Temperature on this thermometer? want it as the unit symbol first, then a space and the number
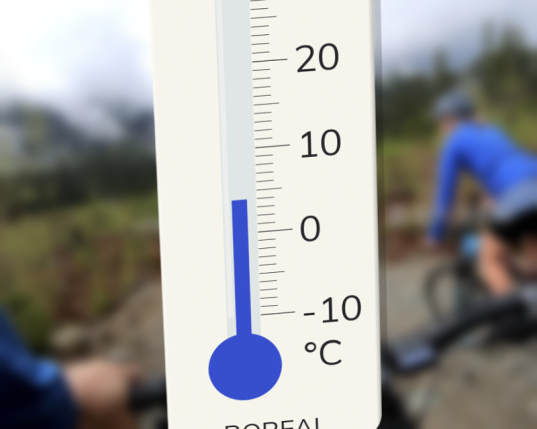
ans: °C 4
